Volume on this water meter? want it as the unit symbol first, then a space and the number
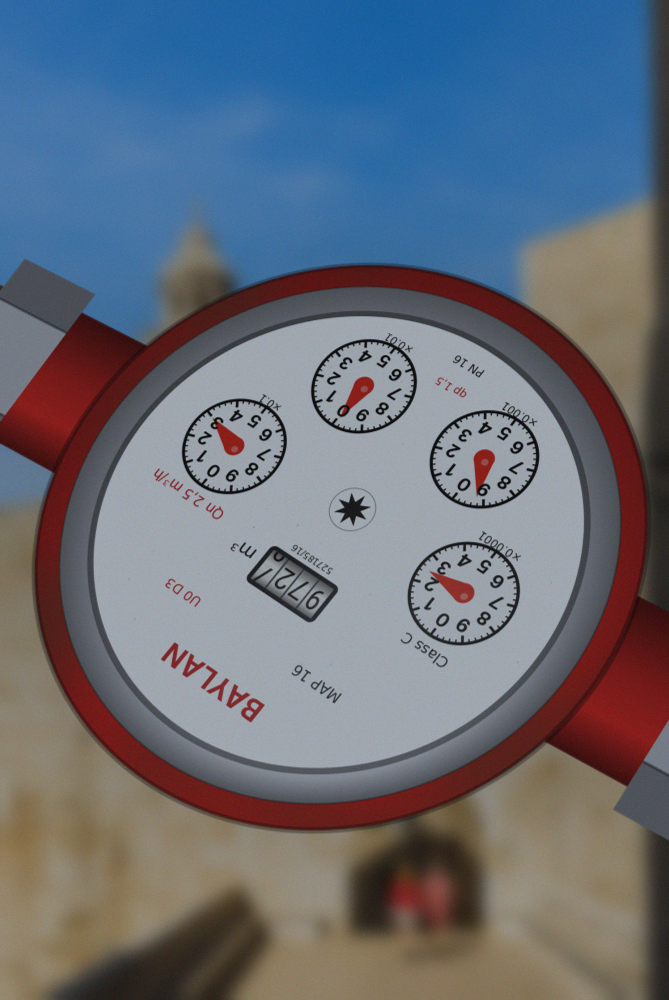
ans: m³ 9727.2992
